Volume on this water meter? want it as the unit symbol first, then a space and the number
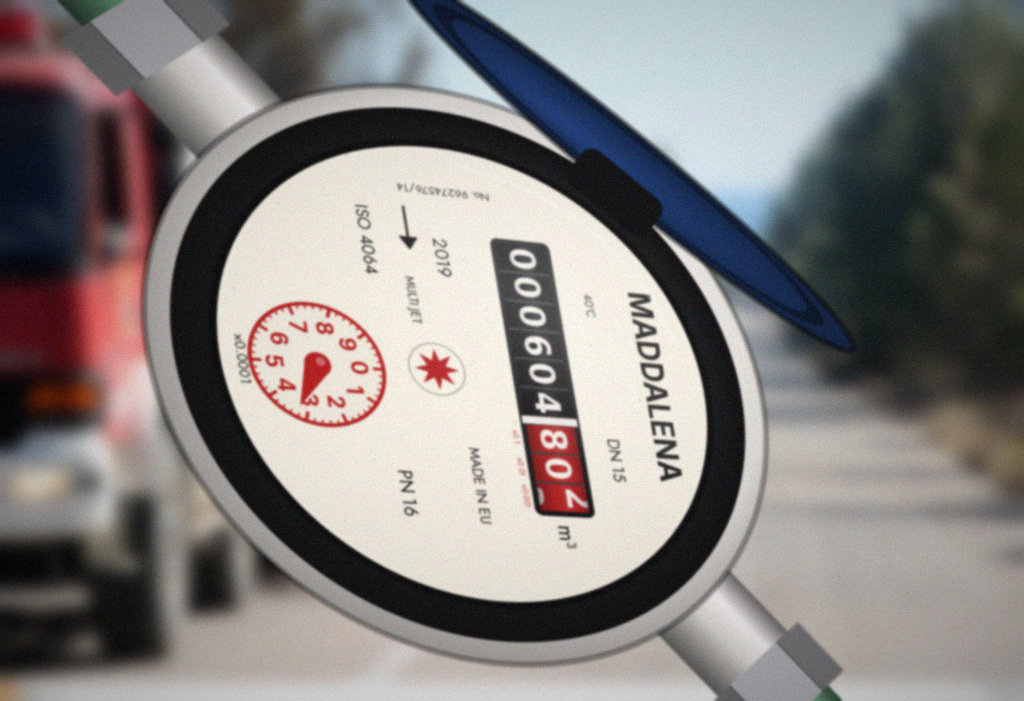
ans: m³ 604.8023
